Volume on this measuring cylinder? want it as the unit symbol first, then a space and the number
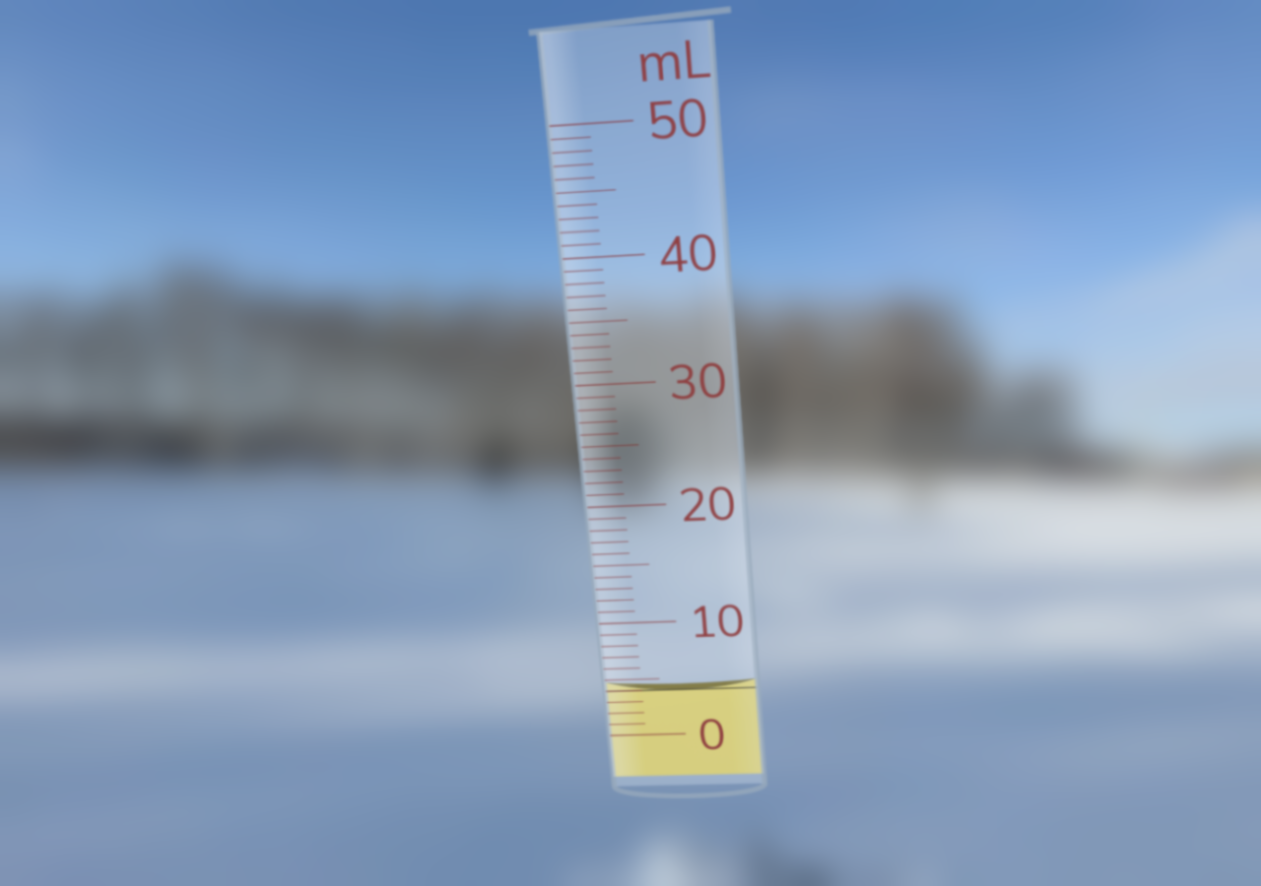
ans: mL 4
